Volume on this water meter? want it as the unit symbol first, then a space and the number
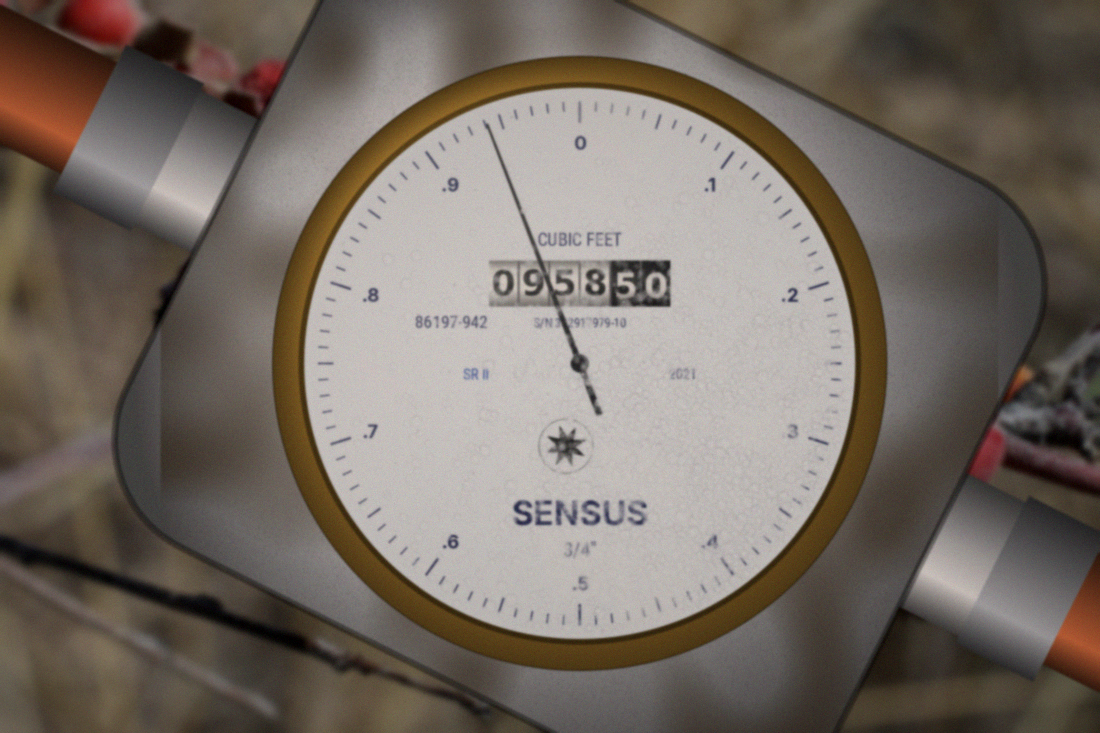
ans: ft³ 95849.94
